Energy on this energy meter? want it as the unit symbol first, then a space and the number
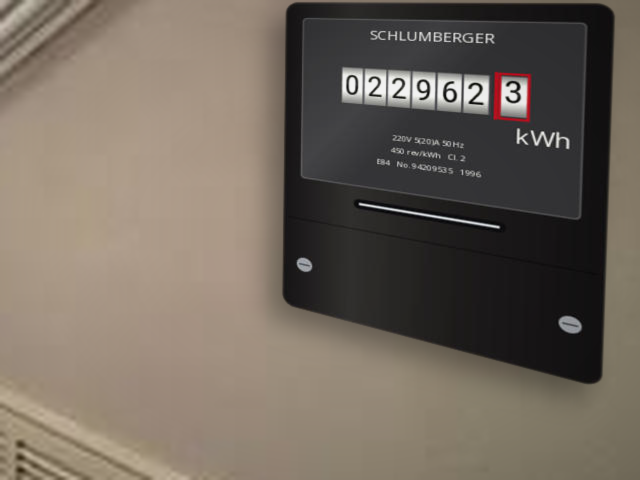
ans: kWh 22962.3
